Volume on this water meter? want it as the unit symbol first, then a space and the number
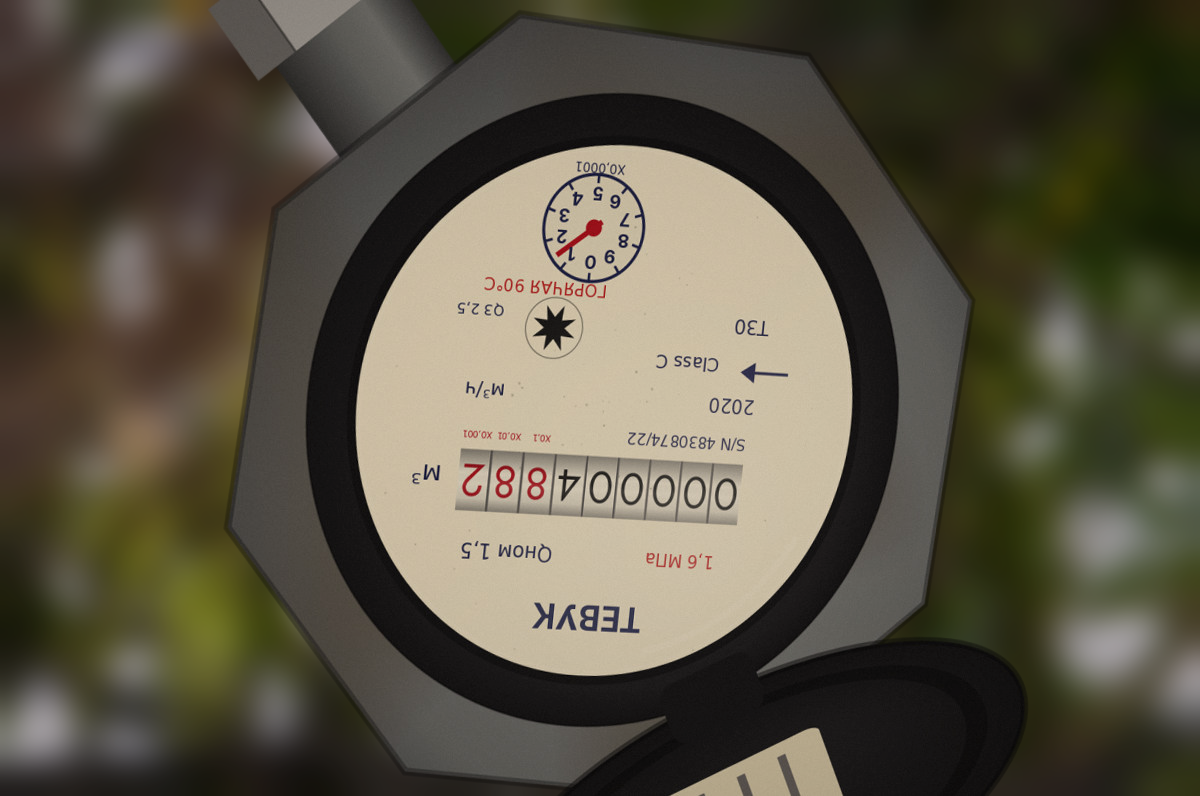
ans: m³ 4.8821
